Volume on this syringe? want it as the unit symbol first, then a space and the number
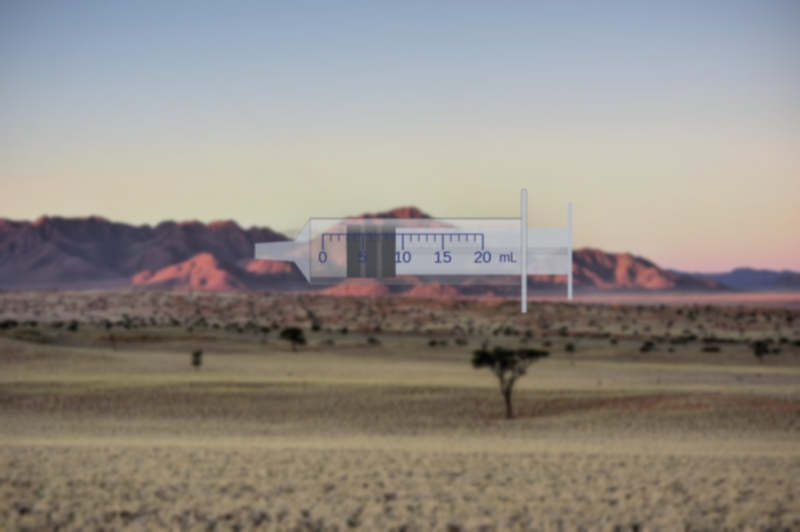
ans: mL 3
